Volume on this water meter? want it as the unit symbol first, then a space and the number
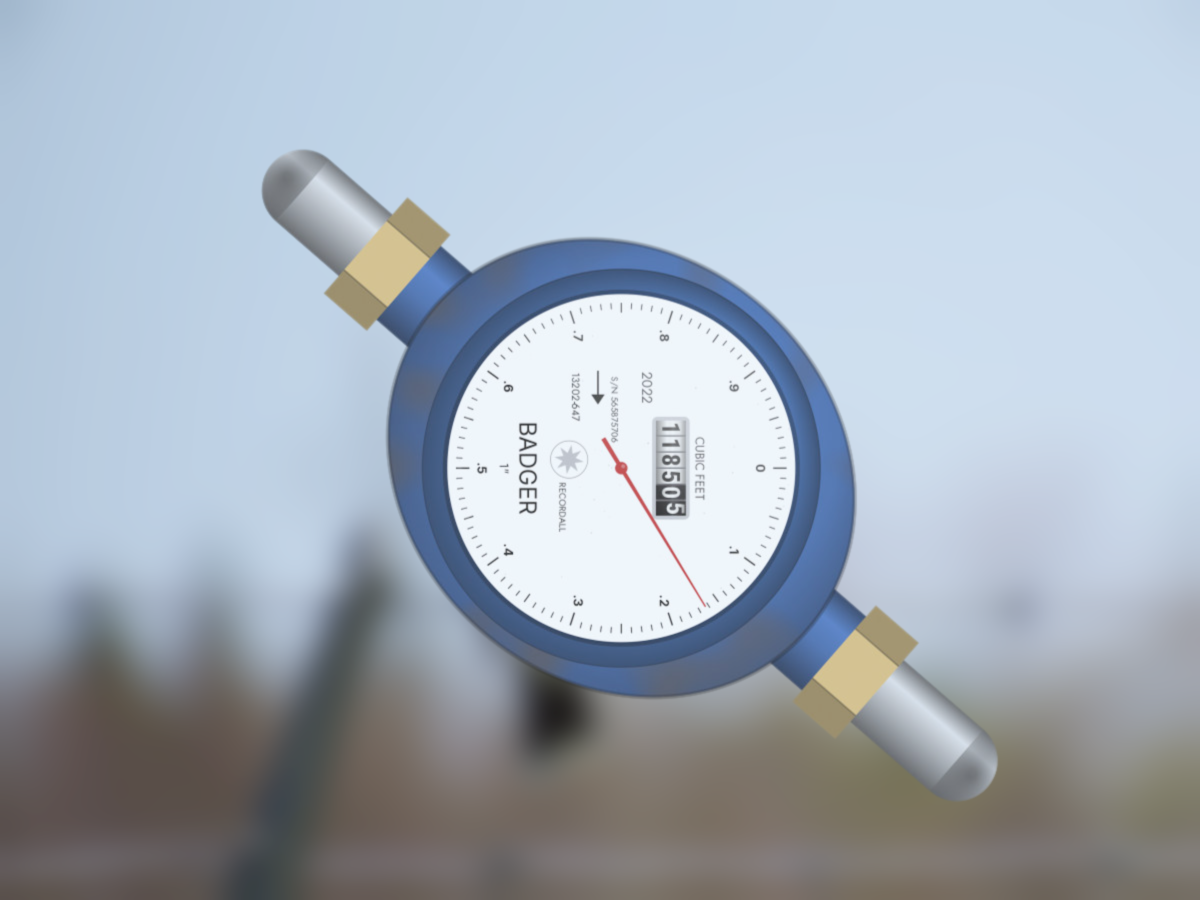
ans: ft³ 118505.16
